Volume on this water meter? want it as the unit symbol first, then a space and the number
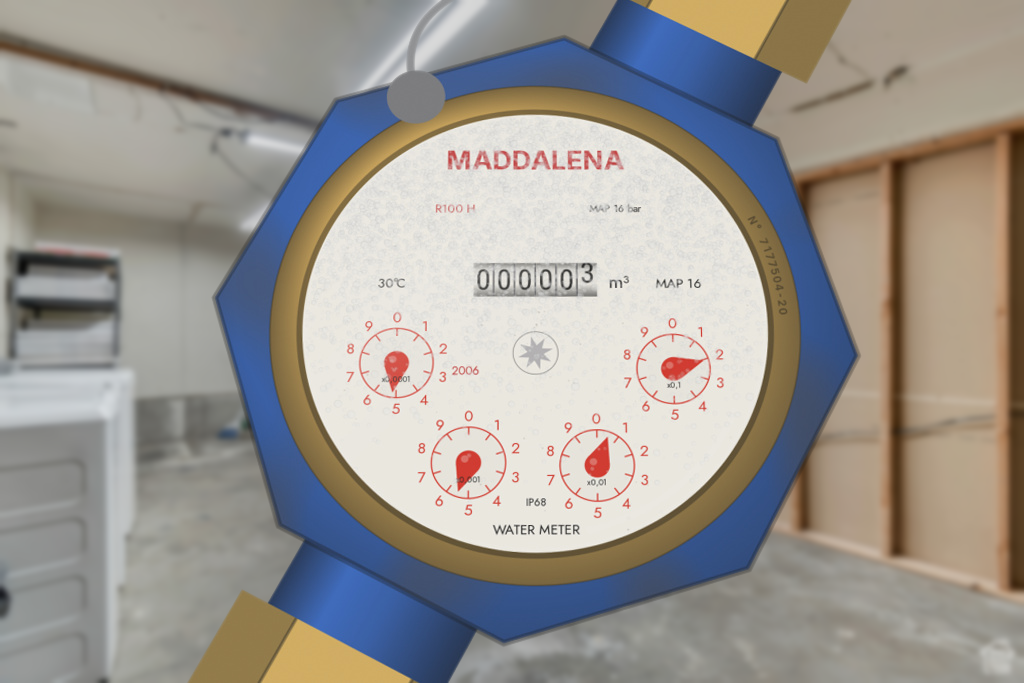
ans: m³ 3.2055
